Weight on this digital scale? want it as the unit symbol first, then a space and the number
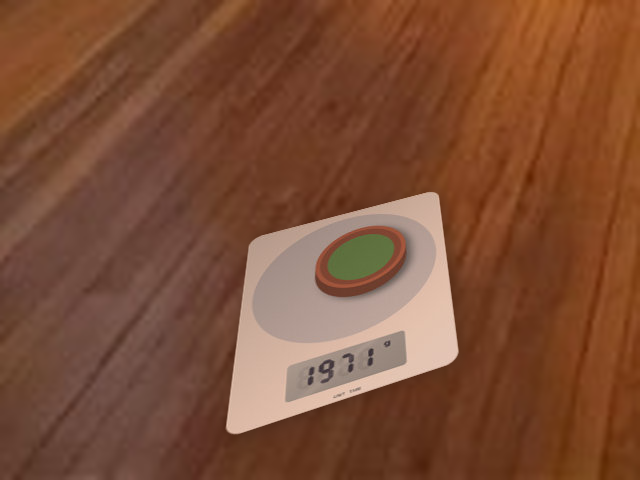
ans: g 1971
